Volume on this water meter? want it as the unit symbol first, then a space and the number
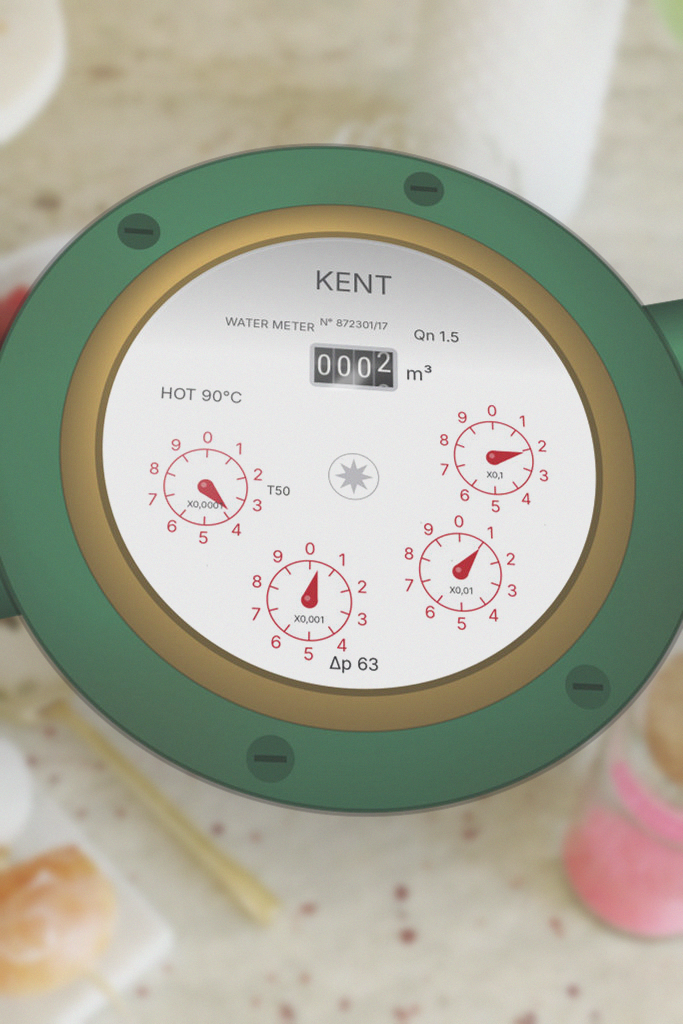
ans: m³ 2.2103
